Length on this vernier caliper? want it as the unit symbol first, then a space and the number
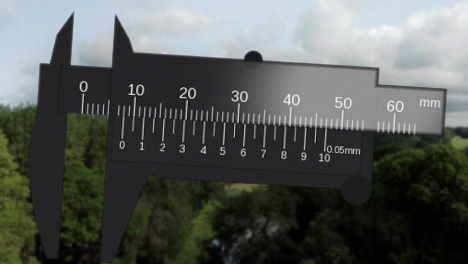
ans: mm 8.0
